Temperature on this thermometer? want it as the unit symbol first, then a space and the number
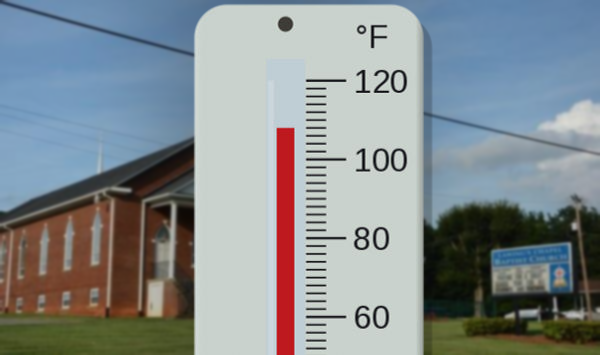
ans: °F 108
